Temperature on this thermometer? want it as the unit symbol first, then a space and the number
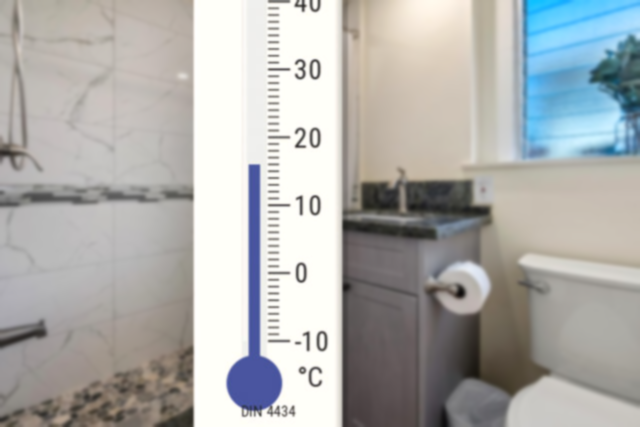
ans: °C 16
